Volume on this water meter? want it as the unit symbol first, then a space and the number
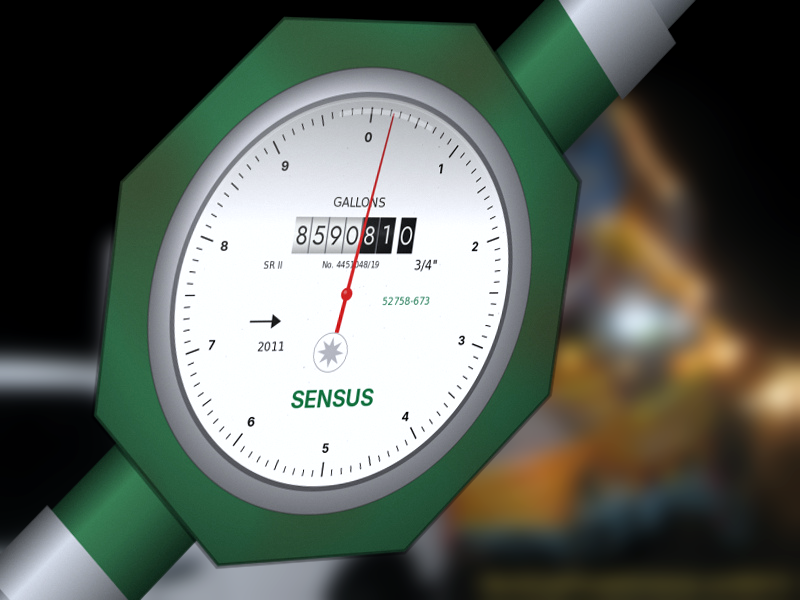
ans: gal 8590810.2
